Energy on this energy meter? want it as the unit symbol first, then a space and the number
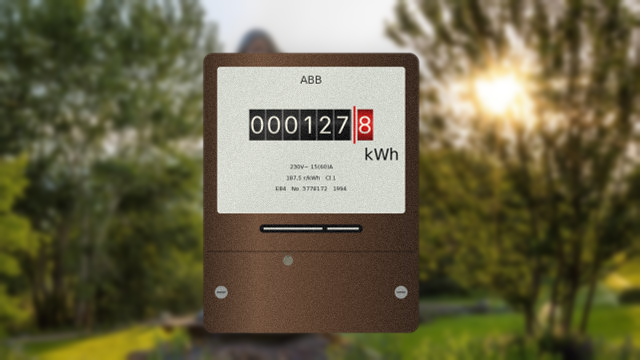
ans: kWh 127.8
